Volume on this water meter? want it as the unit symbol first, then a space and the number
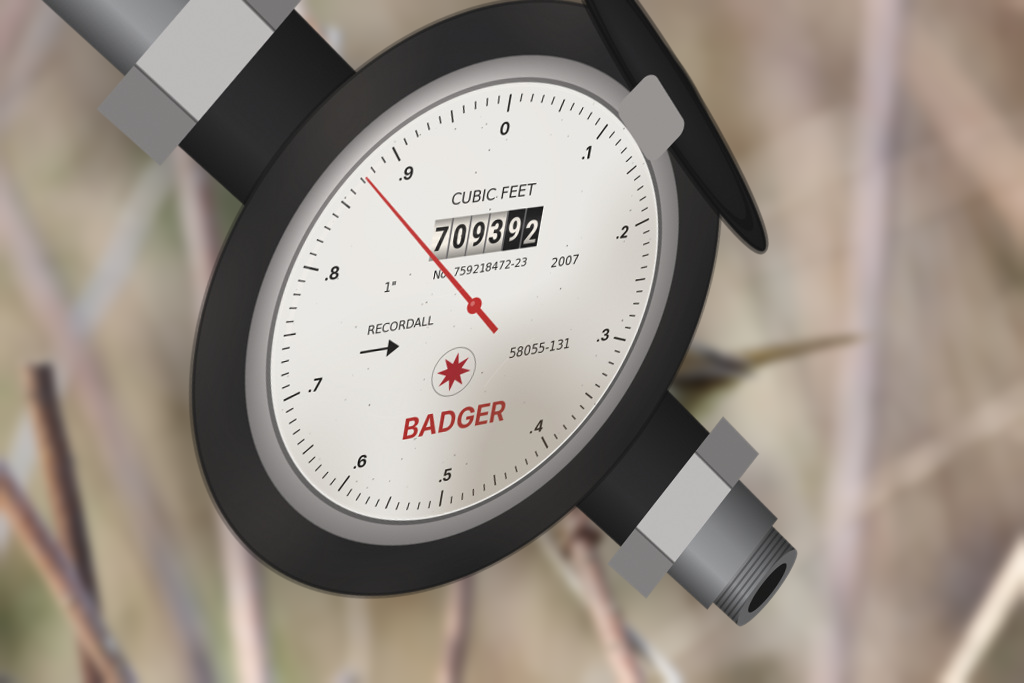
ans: ft³ 709391.87
